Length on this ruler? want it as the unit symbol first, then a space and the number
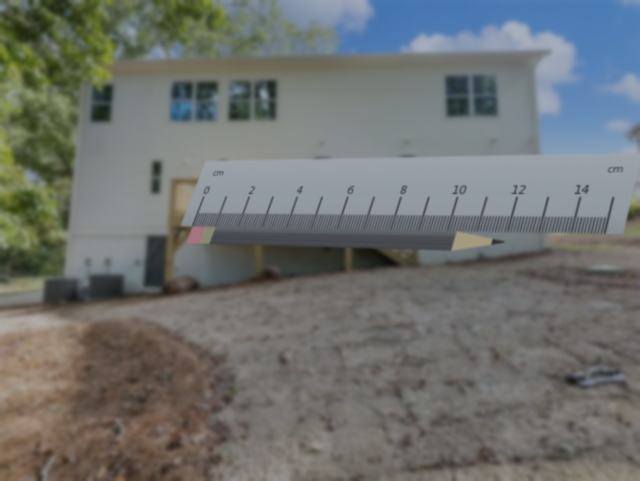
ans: cm 12
